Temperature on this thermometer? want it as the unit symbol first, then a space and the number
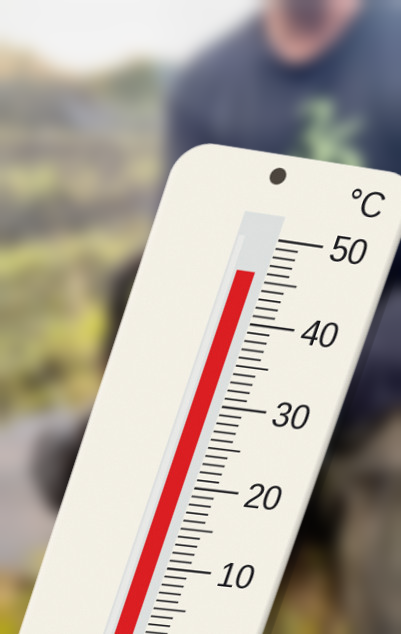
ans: °C 46
